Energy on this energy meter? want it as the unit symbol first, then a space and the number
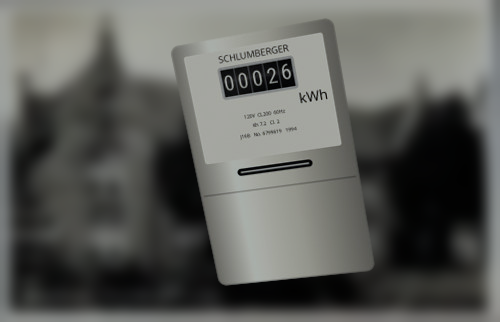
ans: kWh 26
